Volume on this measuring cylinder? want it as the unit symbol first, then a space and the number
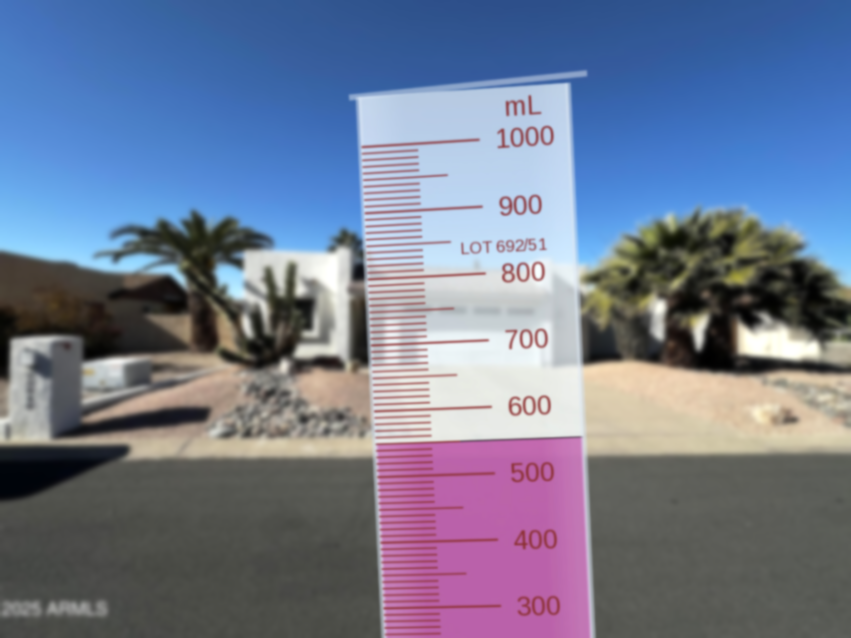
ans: mL 550
